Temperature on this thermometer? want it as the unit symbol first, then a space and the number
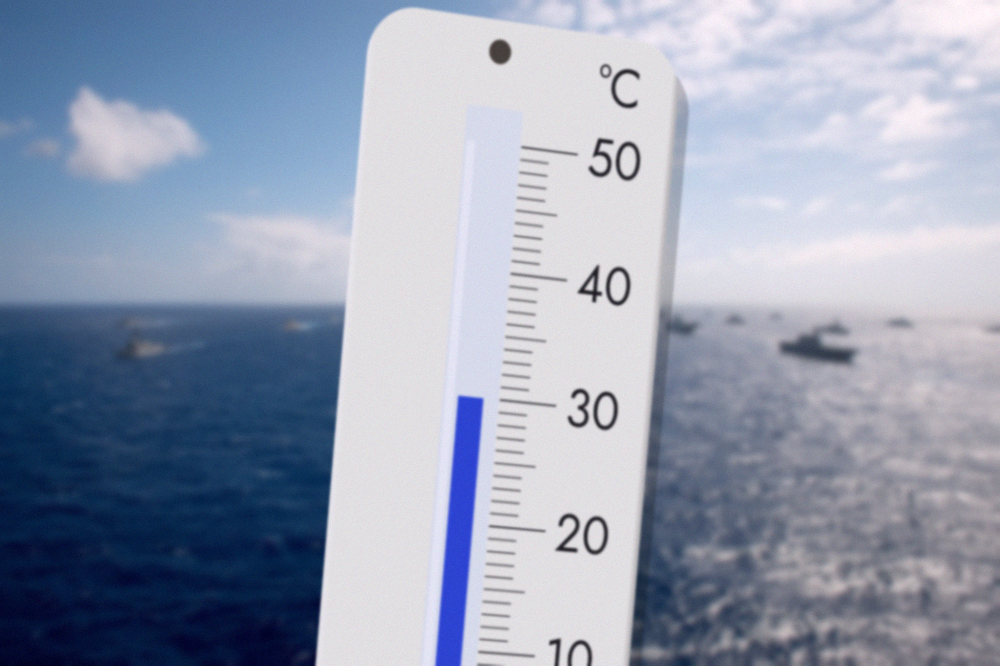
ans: °C 30
